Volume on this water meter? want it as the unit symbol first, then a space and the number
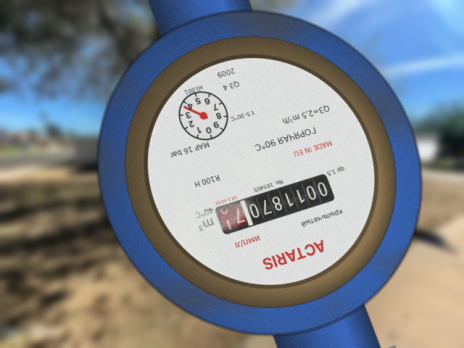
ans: m³ 11870.713
